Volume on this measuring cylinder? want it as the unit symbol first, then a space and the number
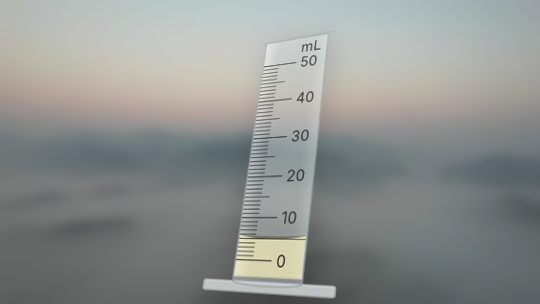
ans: mL 5
